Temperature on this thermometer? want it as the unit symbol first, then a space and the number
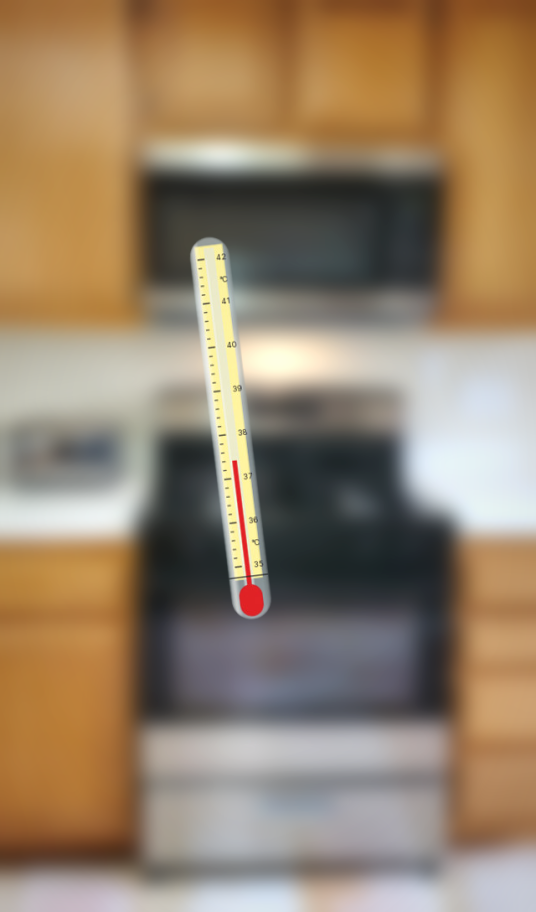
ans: °C 37.4
